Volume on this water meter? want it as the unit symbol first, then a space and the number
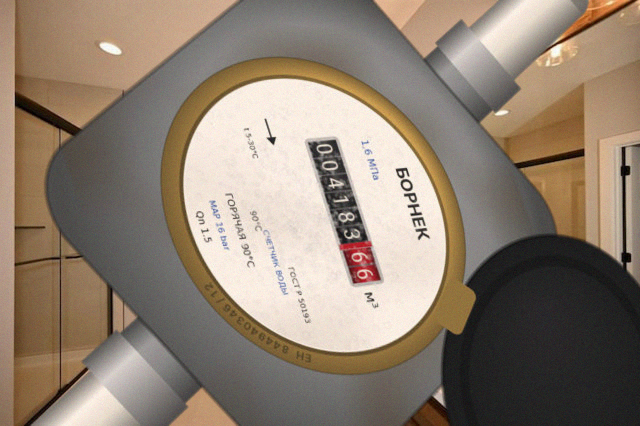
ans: m³ 4183.66
